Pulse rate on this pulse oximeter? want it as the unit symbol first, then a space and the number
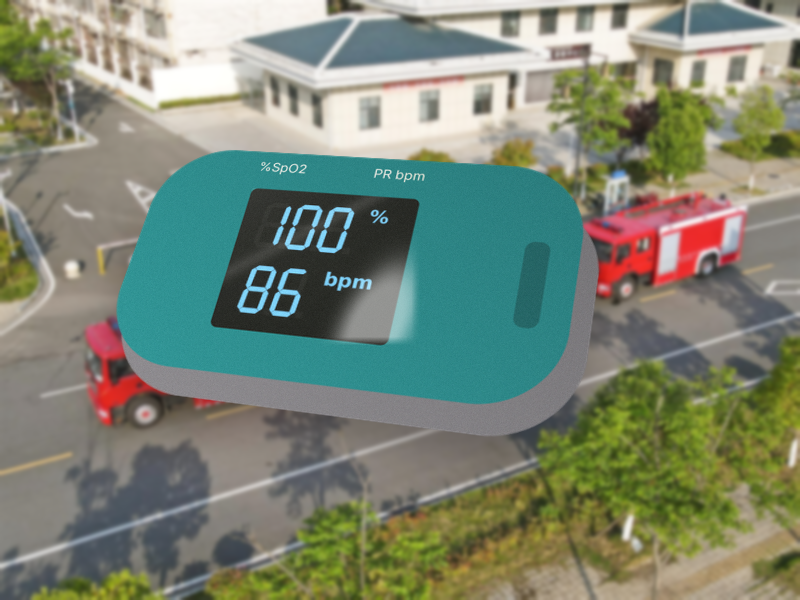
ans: bpm 86
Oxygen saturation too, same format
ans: % 100
